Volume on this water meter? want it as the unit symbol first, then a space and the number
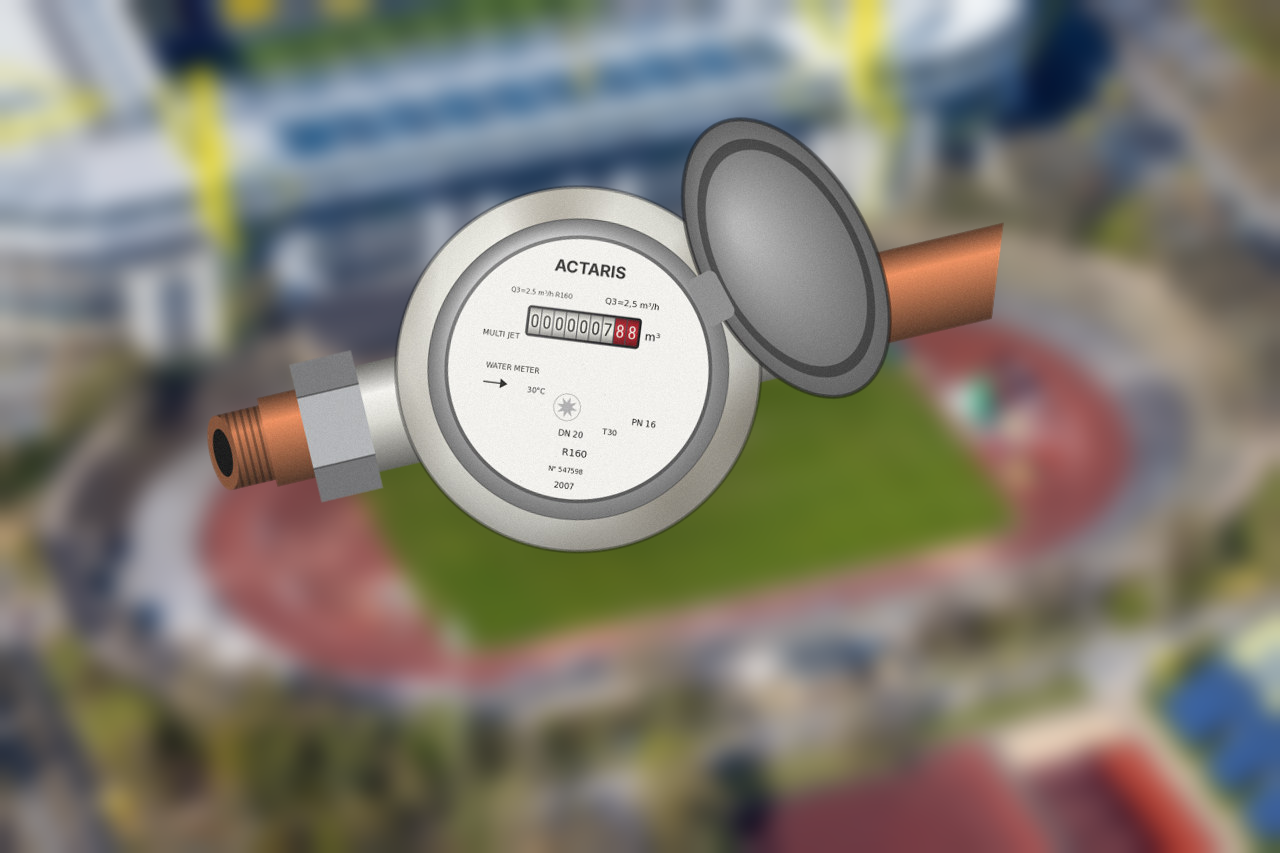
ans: m³ 7.88
